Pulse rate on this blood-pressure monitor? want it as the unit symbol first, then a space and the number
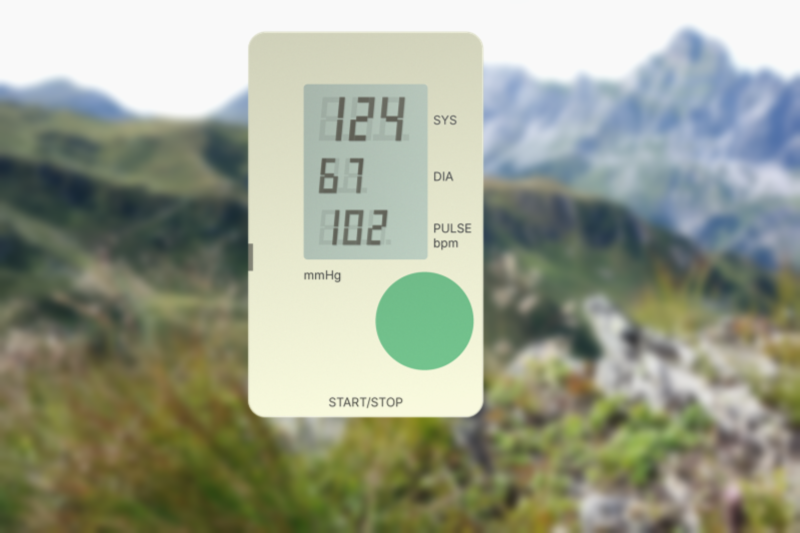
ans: bpm 102
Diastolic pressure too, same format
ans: mmHg 67
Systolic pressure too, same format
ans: mmHg 124
